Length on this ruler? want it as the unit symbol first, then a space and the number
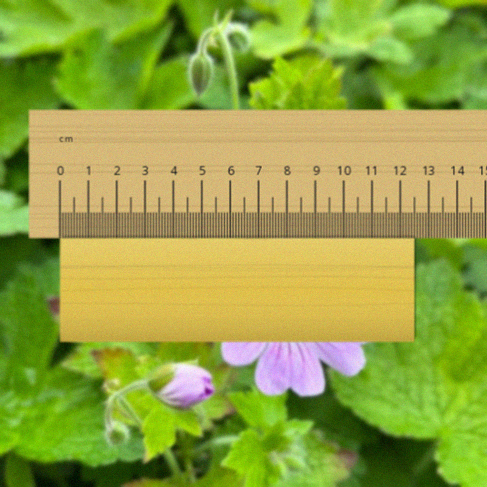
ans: cm 12.5
